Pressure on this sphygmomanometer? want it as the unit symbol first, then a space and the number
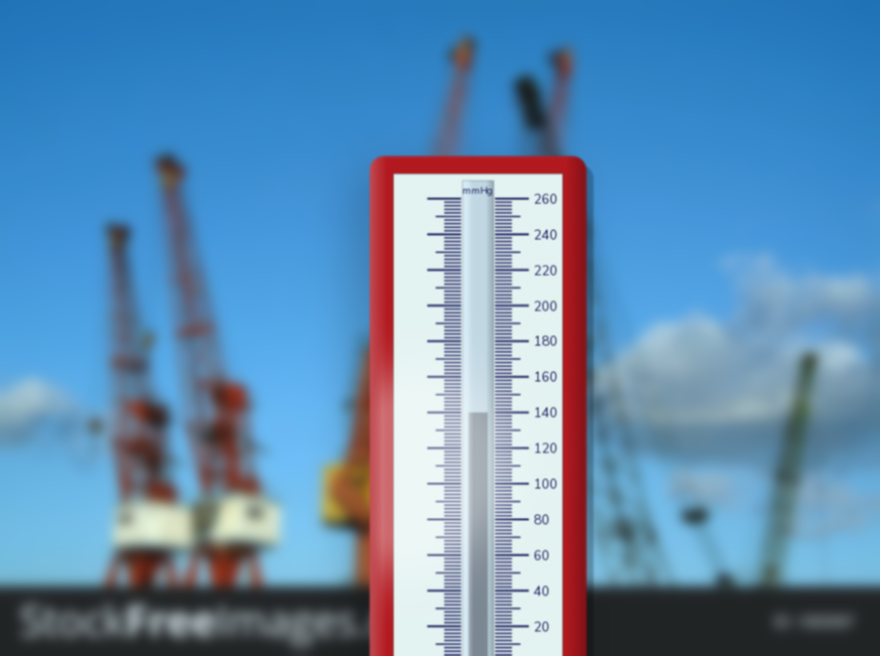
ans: mmHg 140
